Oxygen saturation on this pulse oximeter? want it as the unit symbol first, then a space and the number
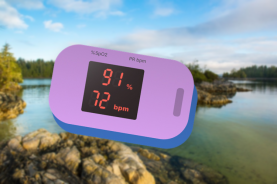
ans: % 91
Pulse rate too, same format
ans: bpm 72
